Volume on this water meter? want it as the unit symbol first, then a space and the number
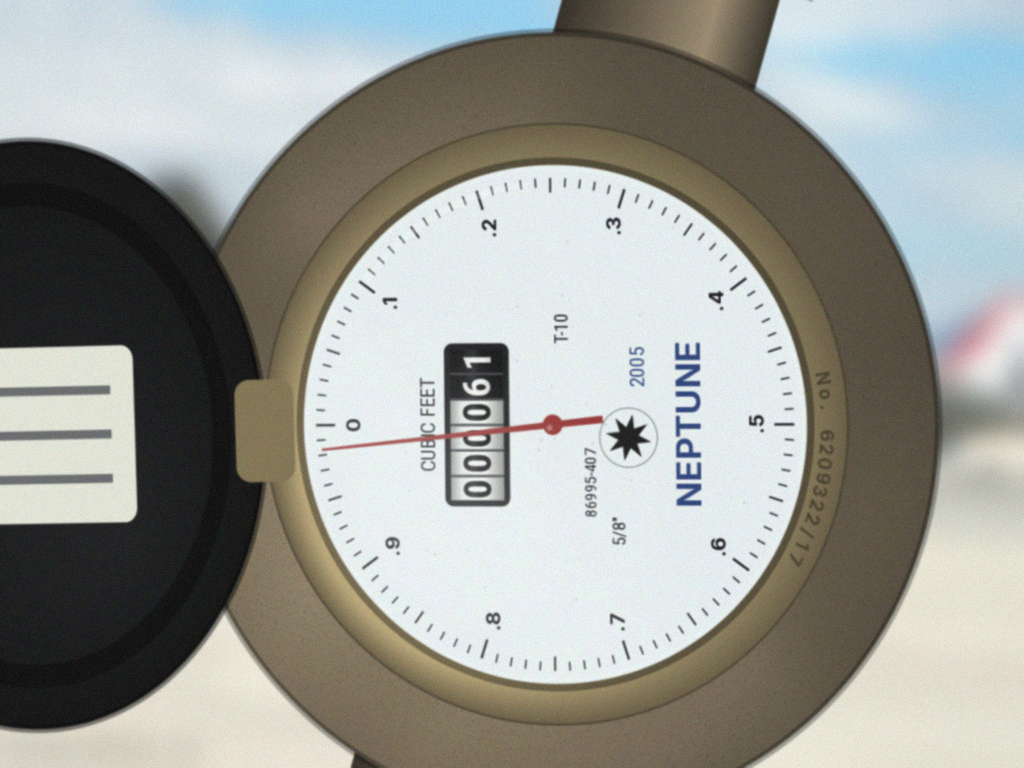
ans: ft³ 60.98
